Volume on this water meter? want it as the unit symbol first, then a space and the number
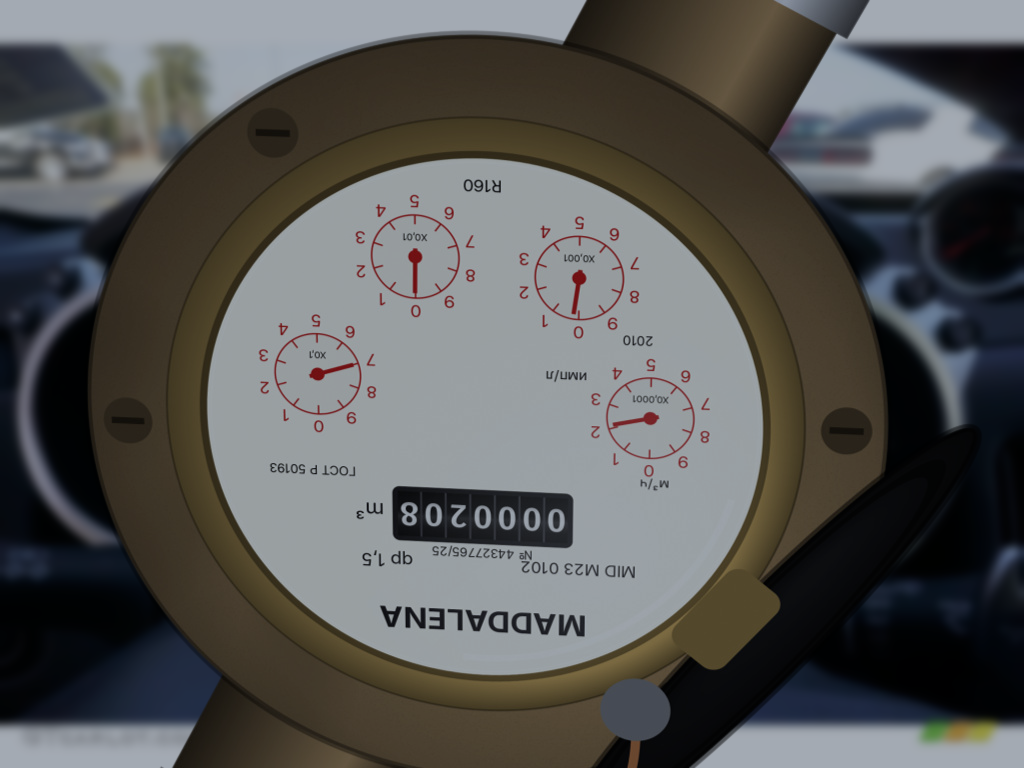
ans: m³ 208.7002
